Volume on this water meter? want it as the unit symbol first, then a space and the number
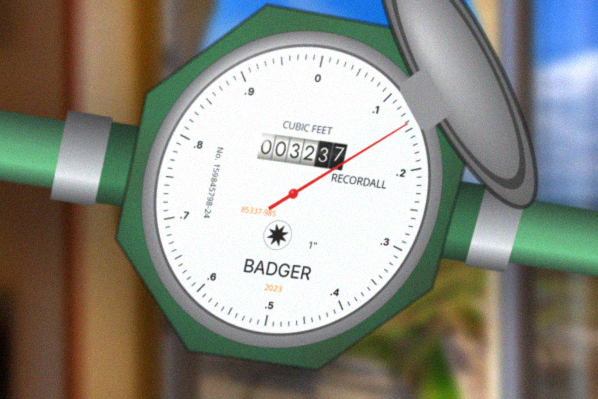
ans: ft³ 3237.14
